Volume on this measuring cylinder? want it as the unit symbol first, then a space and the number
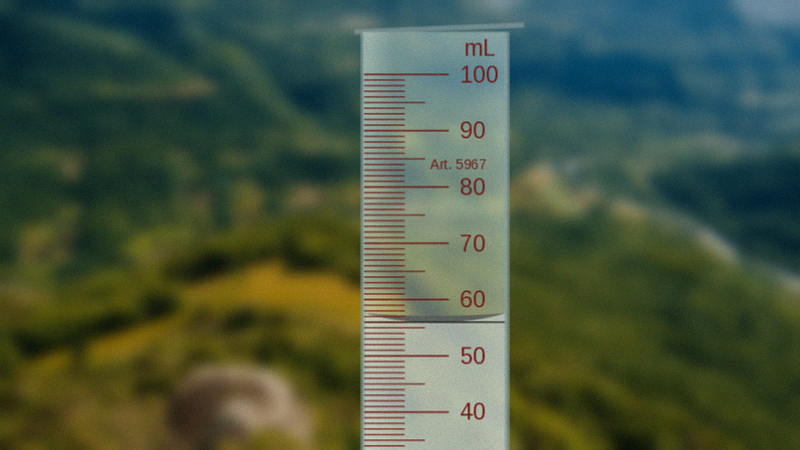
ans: mL 56
